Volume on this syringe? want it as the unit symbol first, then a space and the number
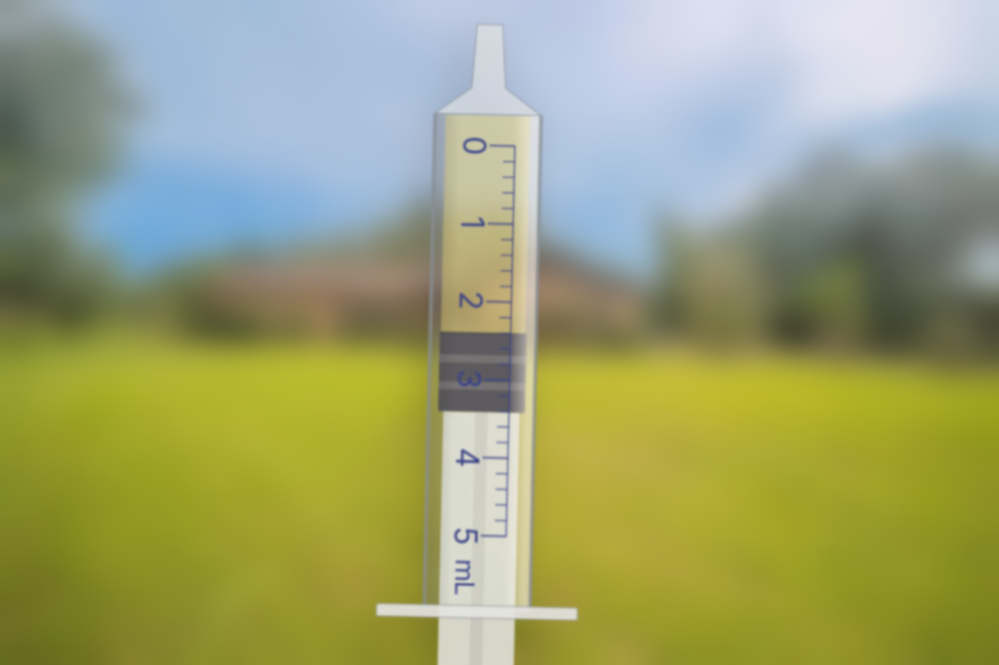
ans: mL 2.4
